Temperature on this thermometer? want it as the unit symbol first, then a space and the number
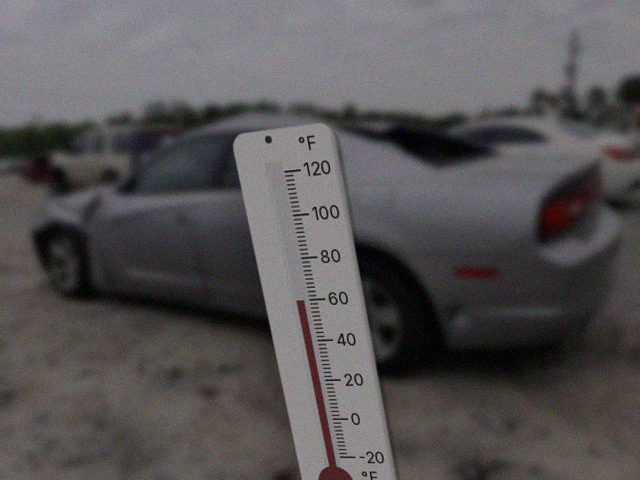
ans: °F 60
